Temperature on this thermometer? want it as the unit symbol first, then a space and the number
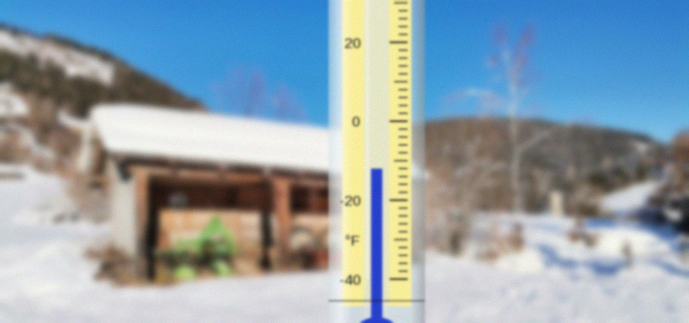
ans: °F -12
